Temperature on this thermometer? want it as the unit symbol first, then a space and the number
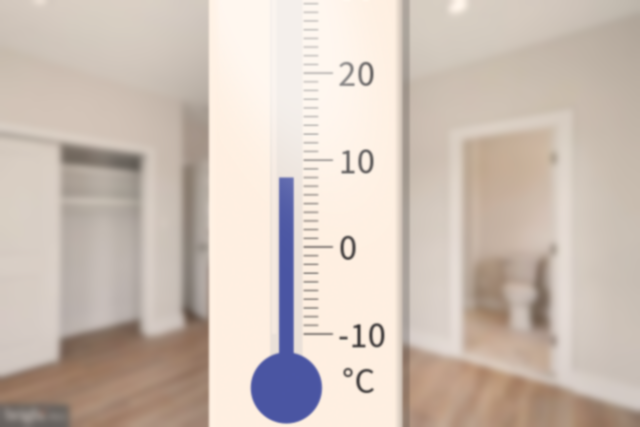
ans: °C 8
